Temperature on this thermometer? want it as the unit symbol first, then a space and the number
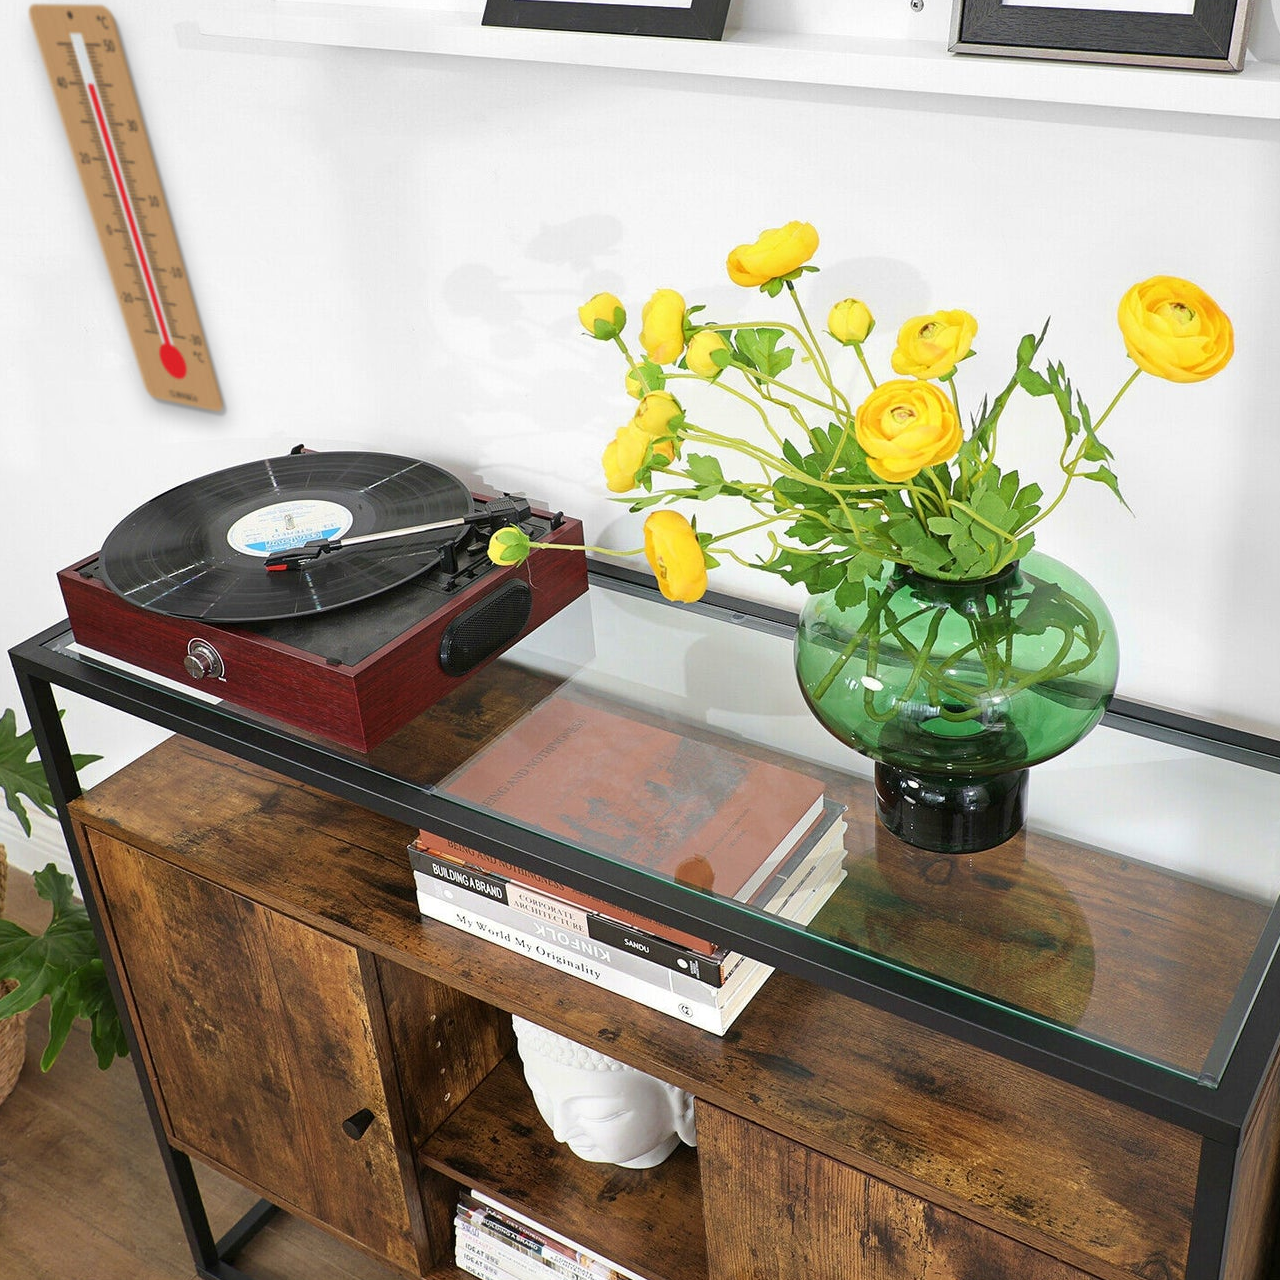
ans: °C 40
